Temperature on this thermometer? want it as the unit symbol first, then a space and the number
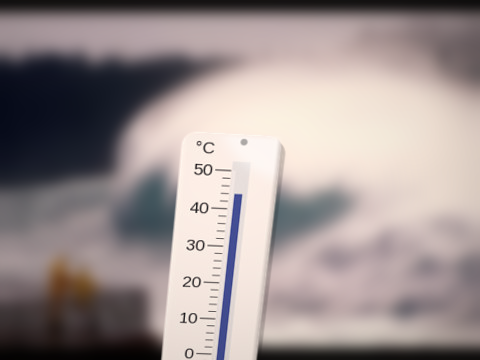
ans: °C 44
